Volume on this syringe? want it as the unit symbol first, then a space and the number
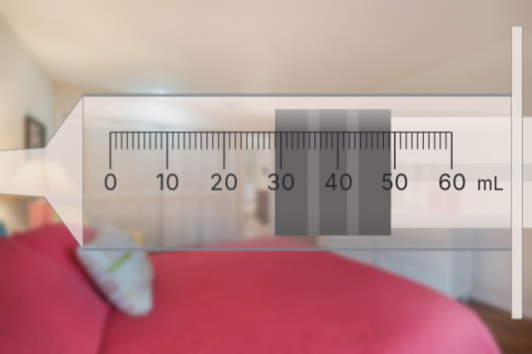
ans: mL 29
